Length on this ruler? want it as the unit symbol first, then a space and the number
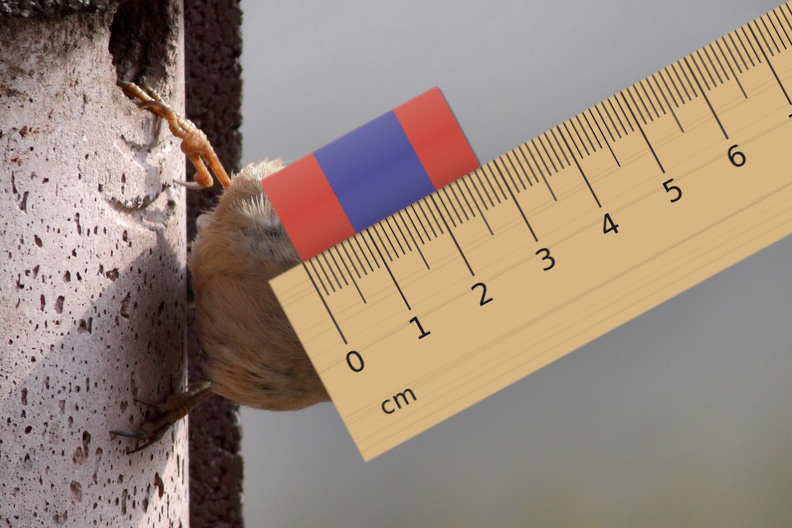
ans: cm 2.8
